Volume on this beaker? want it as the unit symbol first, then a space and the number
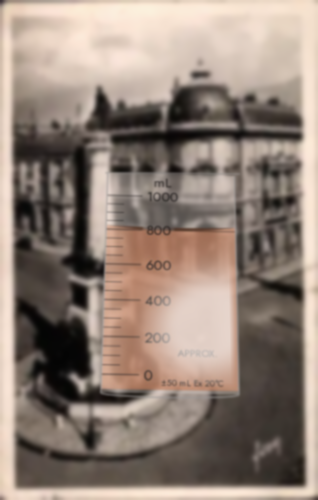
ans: mL 800
